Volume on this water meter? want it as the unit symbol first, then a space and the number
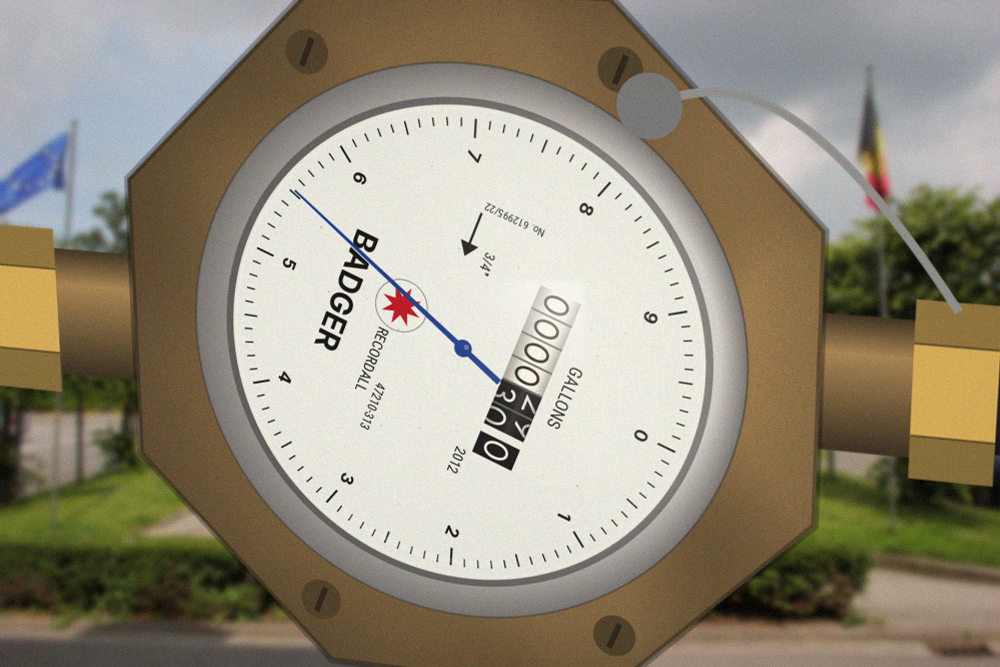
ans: gal 295.5
